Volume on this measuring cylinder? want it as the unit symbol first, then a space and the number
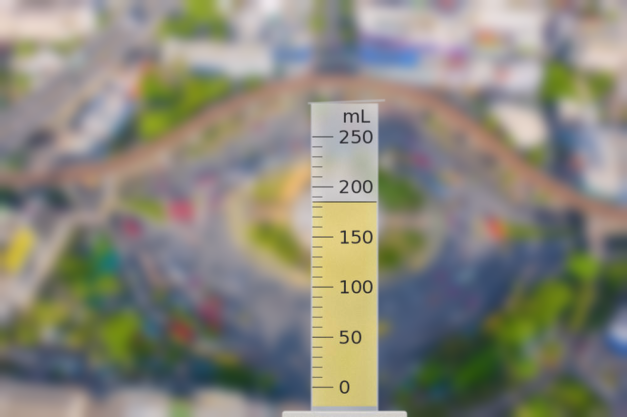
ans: mL 185
